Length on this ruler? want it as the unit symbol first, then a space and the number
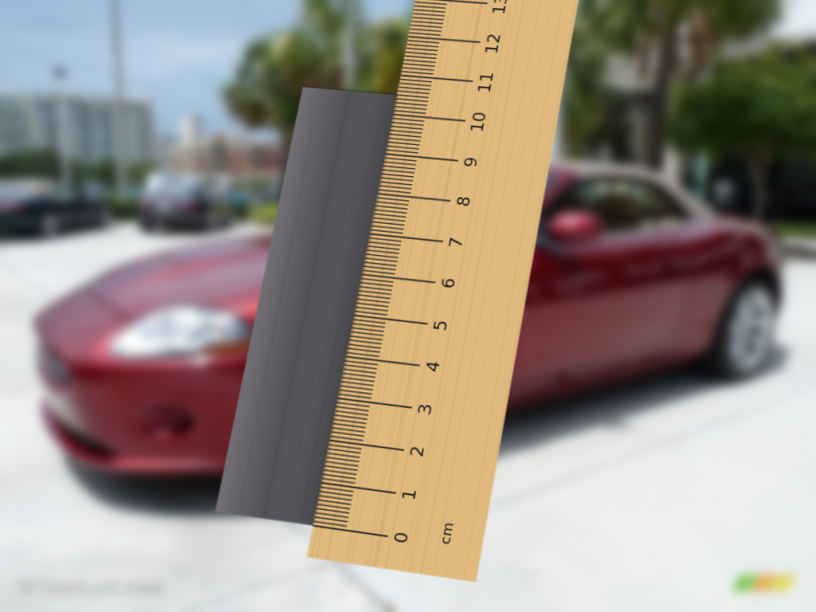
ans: cm 10.5
